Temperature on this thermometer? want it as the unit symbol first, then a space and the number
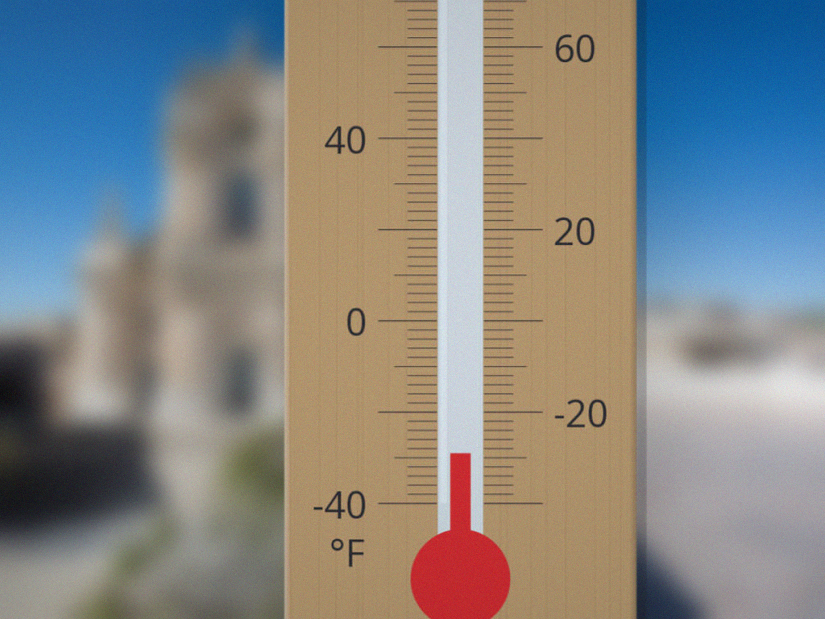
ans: °F -29
